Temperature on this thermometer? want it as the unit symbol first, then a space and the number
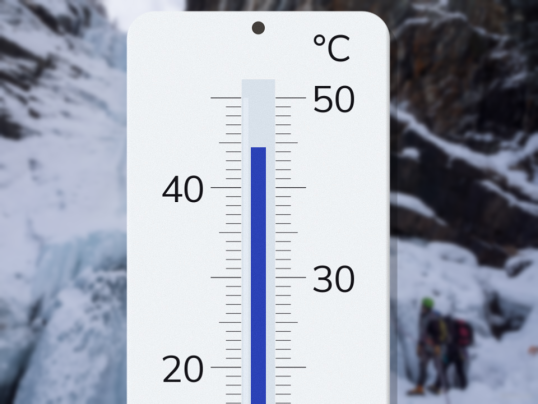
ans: °C 44.5
